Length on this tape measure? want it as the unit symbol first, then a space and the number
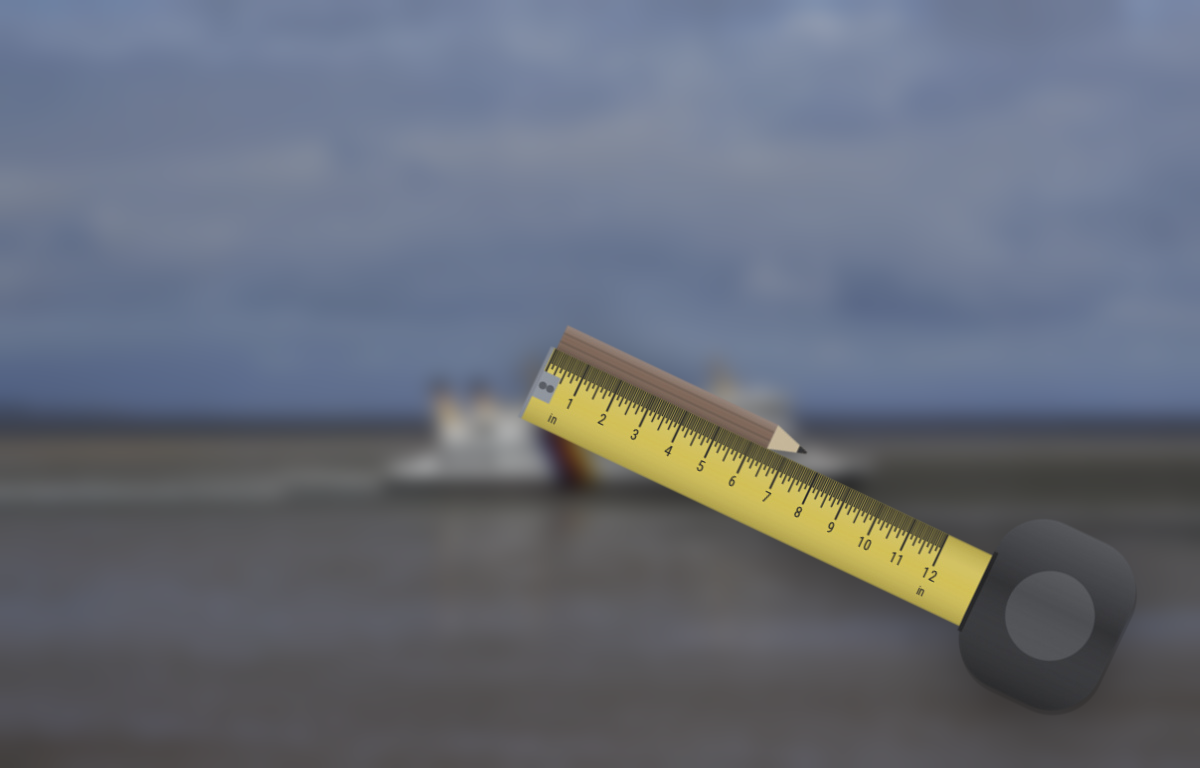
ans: in 7.5
